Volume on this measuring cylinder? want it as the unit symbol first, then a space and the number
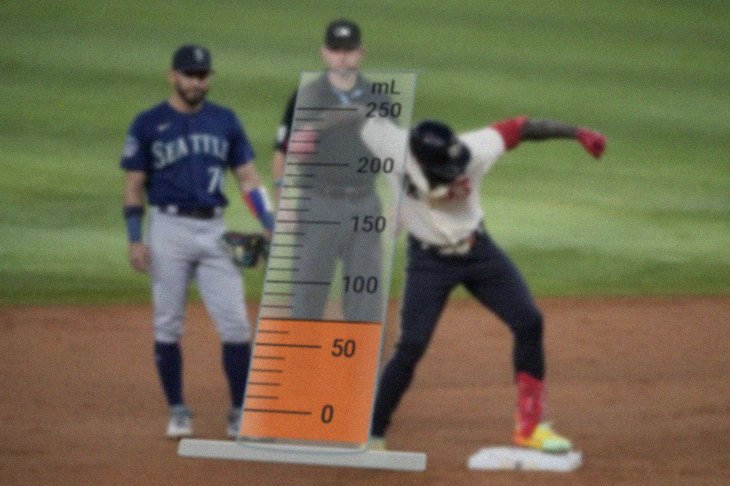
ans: mL 70
